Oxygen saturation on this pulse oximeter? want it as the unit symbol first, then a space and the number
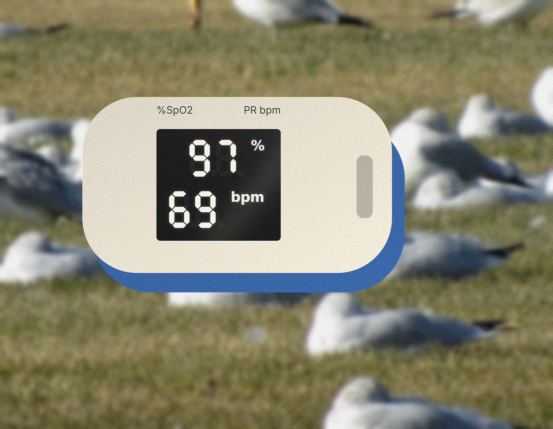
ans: % 97
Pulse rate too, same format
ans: bpm 69
